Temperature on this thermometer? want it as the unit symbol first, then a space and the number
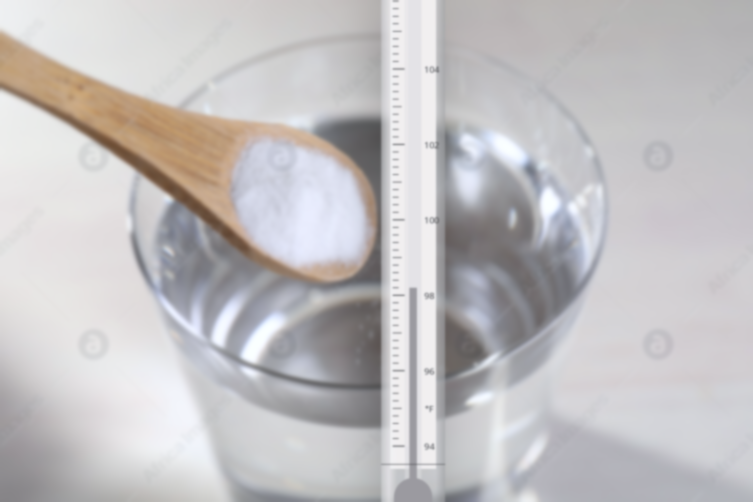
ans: °F 98.2
